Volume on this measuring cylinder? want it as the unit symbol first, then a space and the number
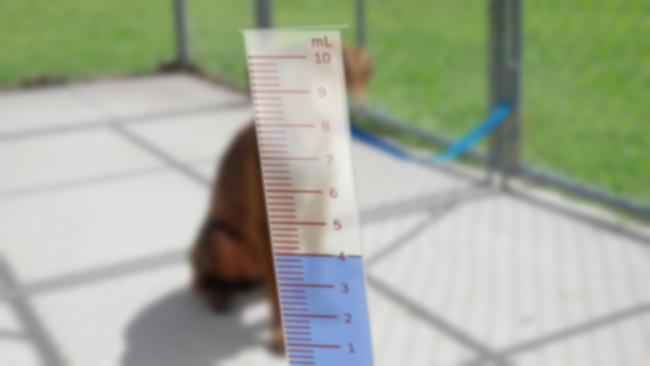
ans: mL 4
